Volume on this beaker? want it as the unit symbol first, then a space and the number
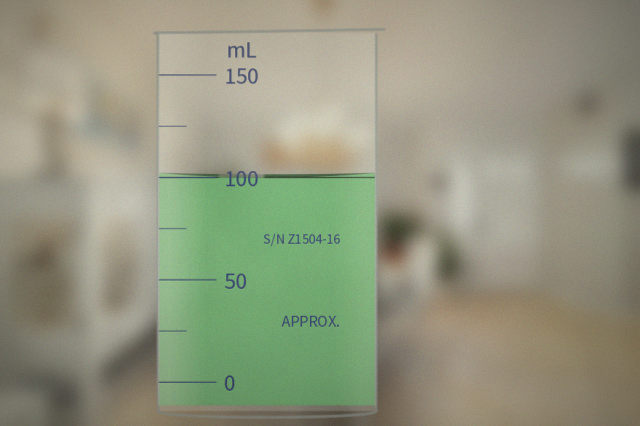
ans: mL 100
